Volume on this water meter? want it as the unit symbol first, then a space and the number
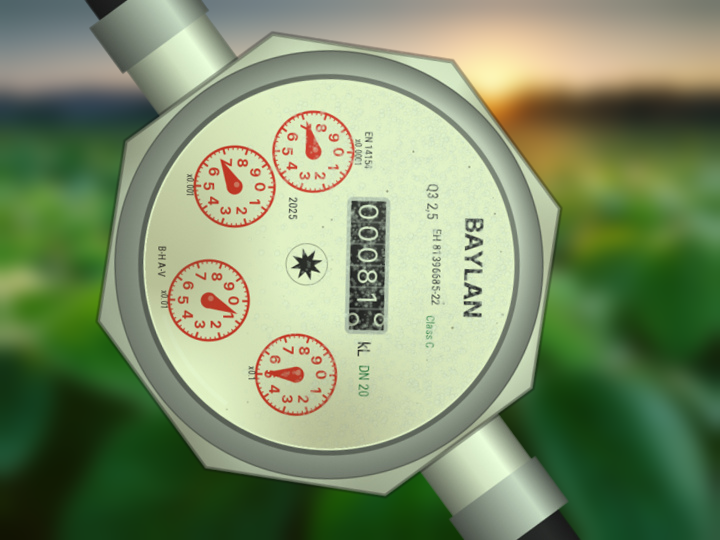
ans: kL 818.5067
